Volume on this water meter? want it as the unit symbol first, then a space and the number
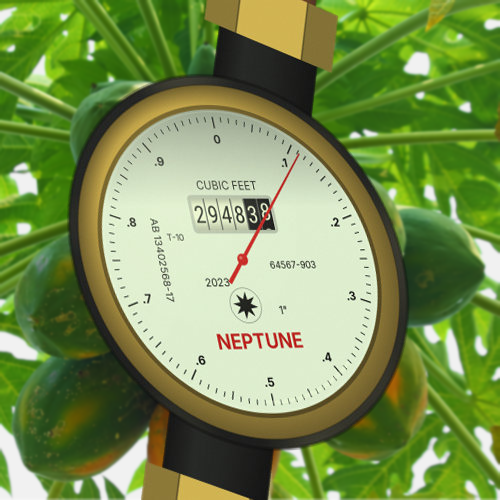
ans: ft³ 294838.11
